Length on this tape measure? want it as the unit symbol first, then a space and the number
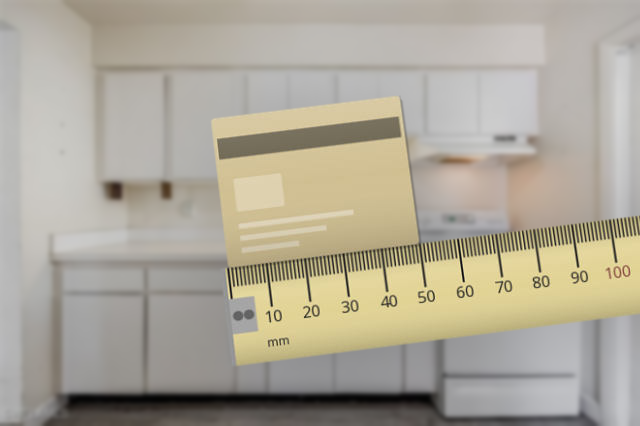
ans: mm 50
